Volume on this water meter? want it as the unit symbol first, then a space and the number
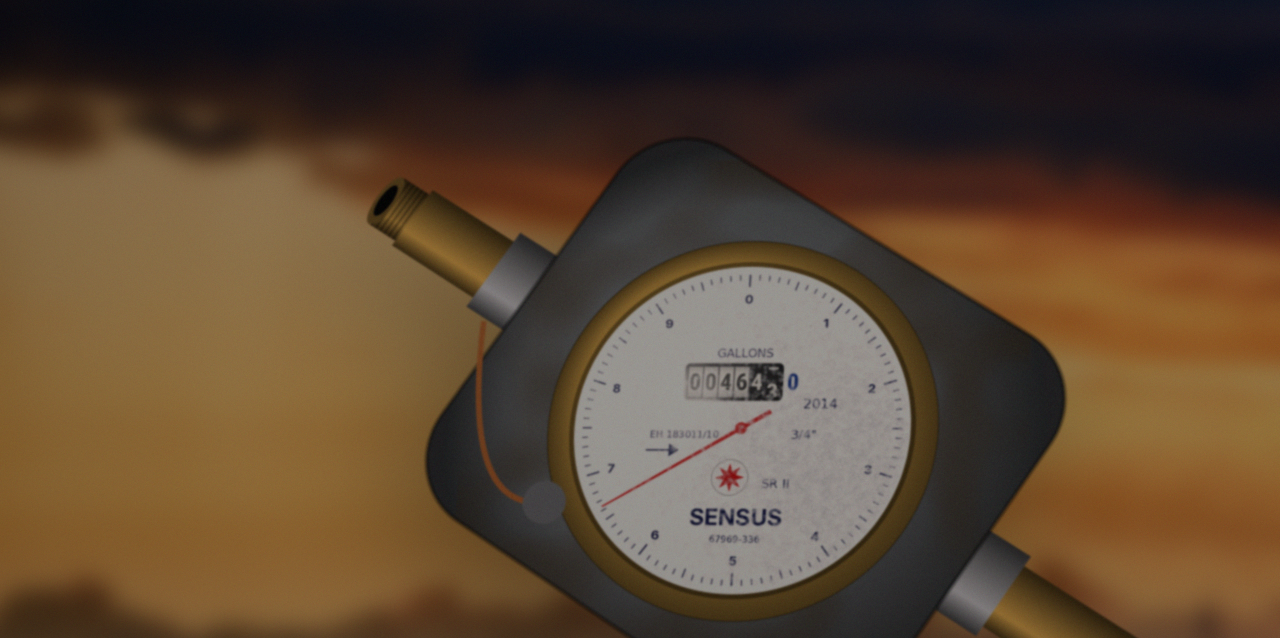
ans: gal 46426.6
